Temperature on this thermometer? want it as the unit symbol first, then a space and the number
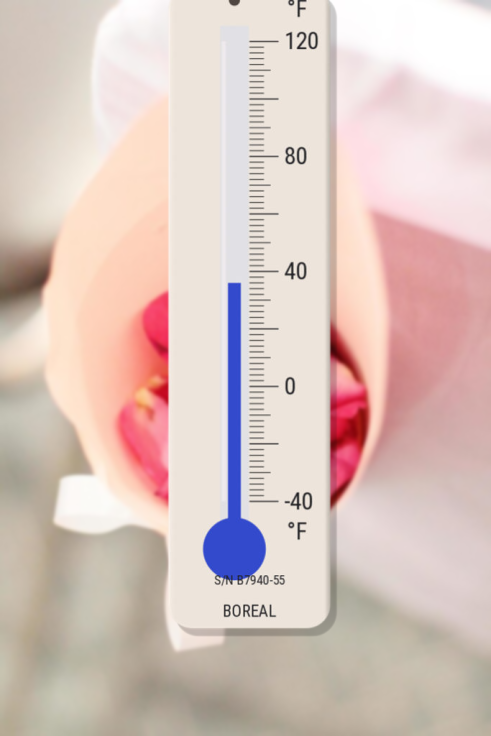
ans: °F 36
